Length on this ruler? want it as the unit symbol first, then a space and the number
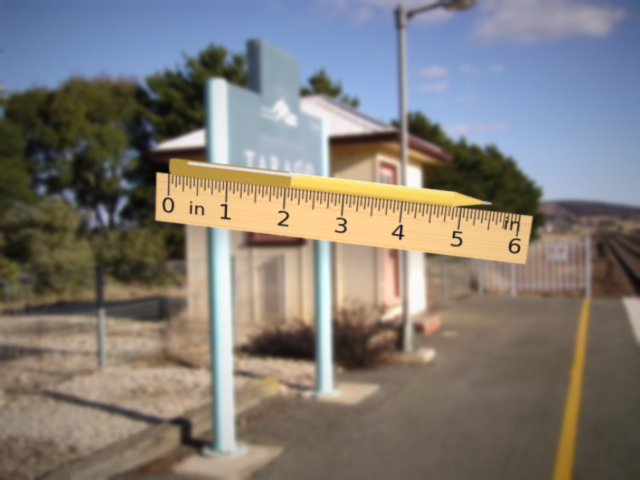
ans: in 5.5
